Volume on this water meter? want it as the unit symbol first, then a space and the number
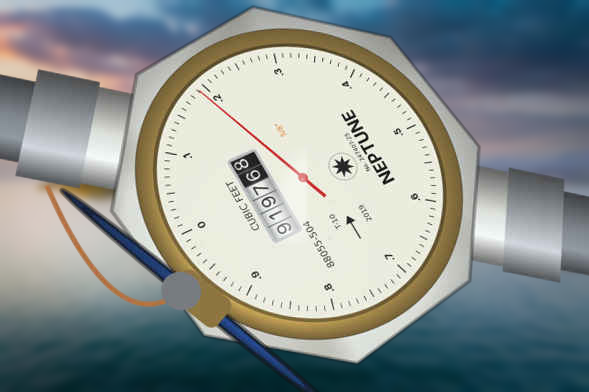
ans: ft³ 919768.19
